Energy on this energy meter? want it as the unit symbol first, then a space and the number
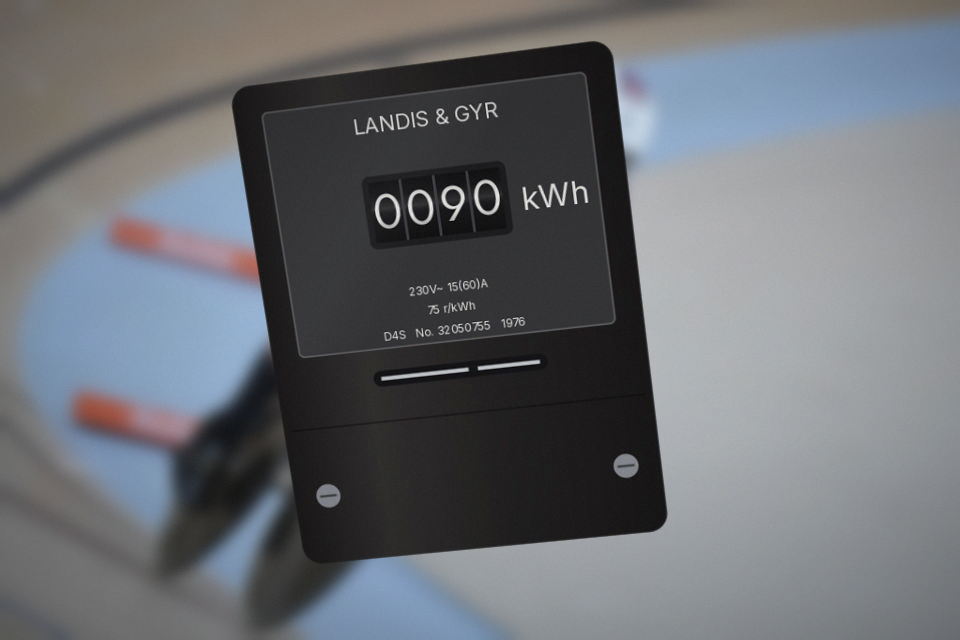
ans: kWh 90
